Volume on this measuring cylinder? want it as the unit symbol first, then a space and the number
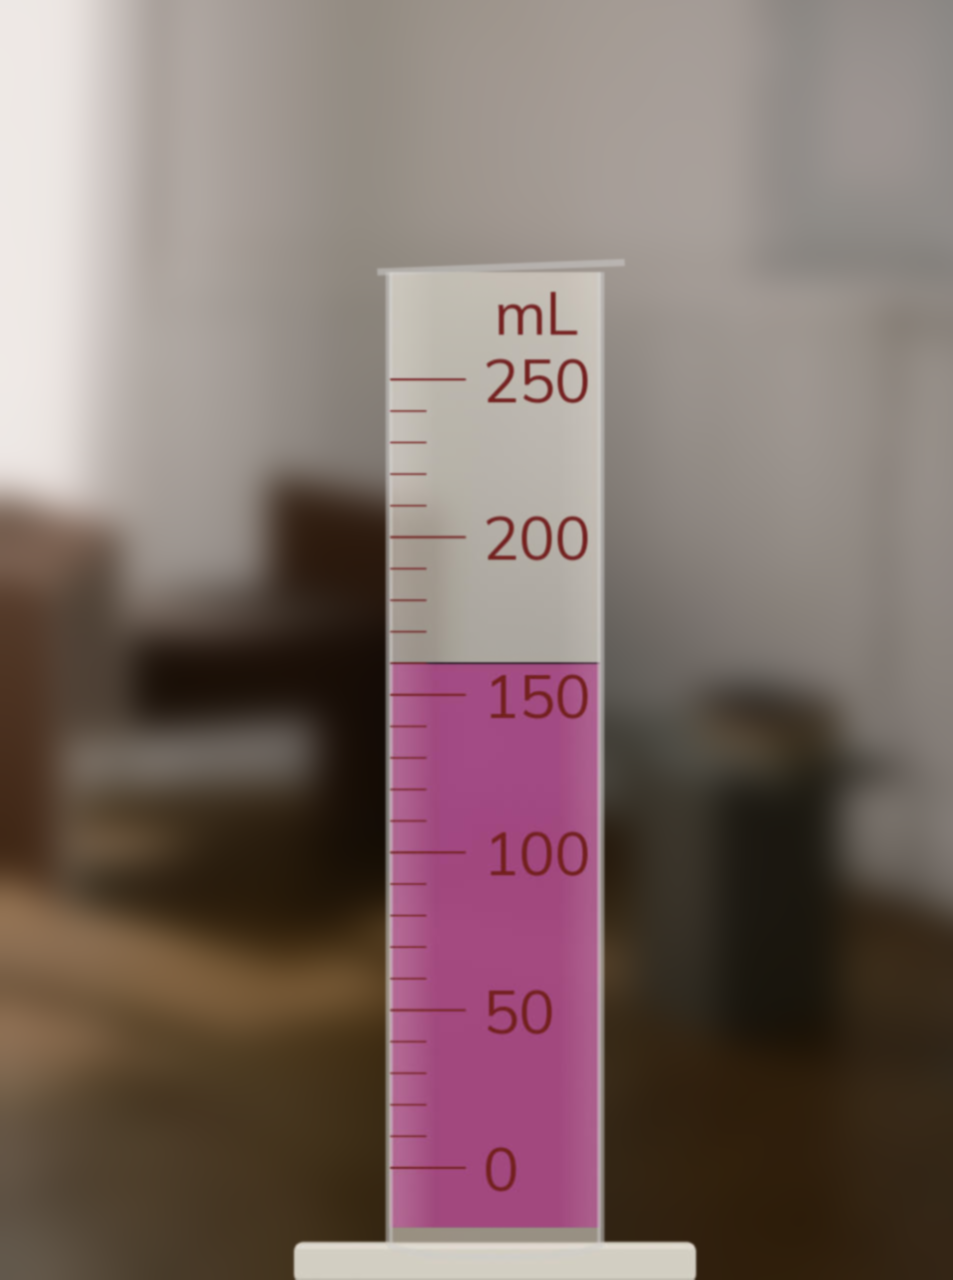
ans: mL 160
